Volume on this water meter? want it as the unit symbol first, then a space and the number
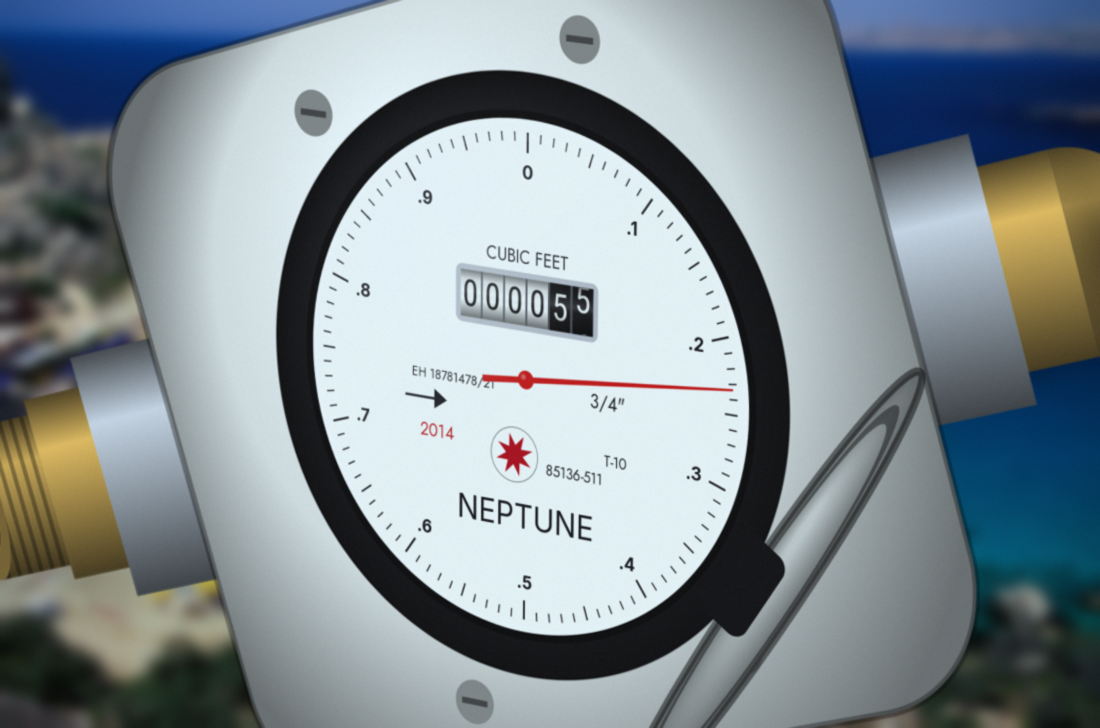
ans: ft³ 55.23
